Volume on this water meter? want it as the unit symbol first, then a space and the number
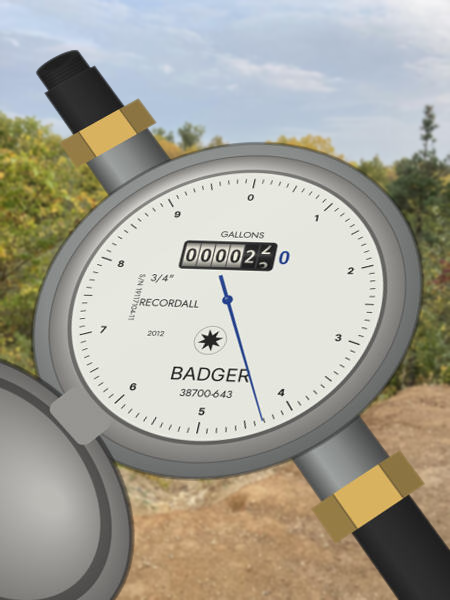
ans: gal 224.3
